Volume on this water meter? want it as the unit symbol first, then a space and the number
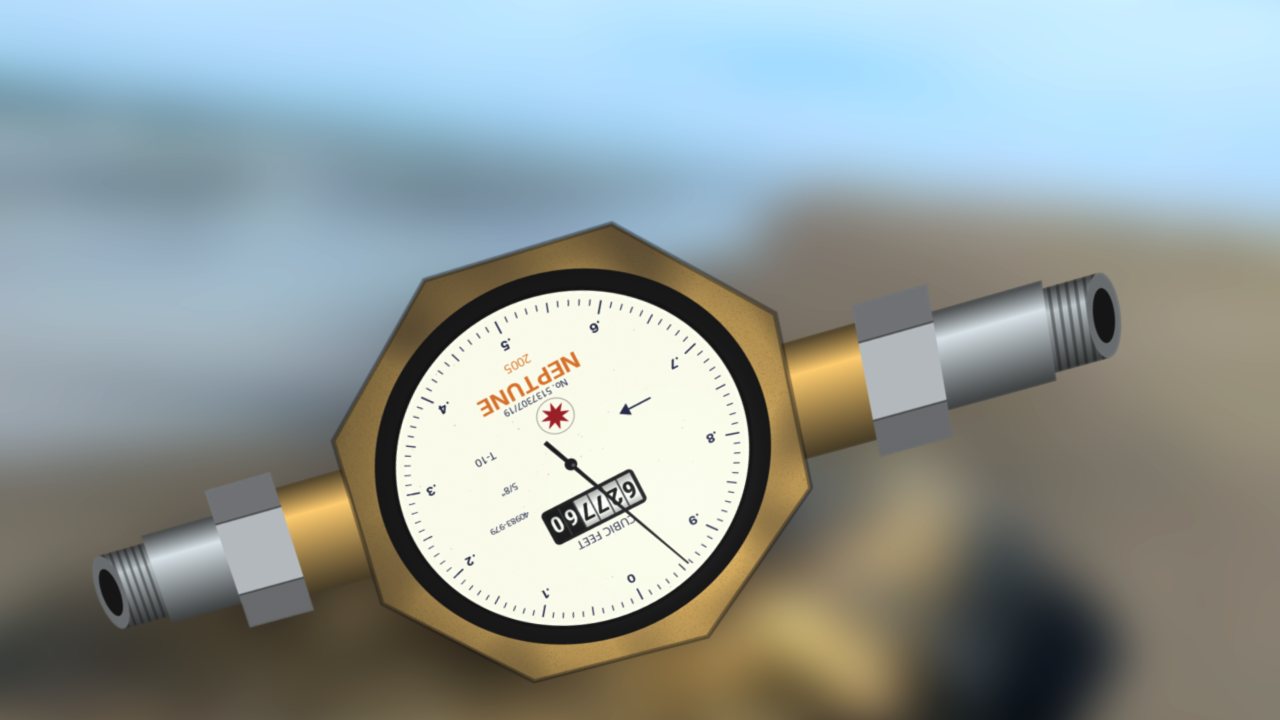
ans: ft³ 627759.94
